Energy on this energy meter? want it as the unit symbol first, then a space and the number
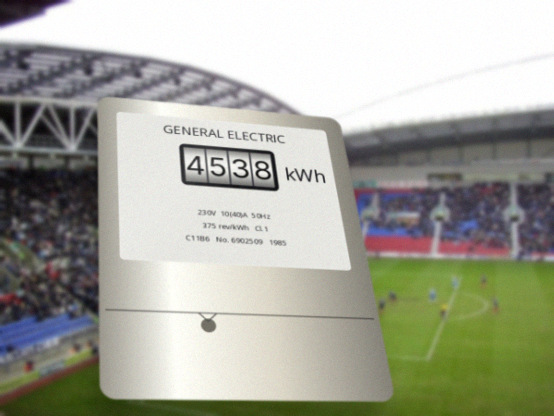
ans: kWh 4538
